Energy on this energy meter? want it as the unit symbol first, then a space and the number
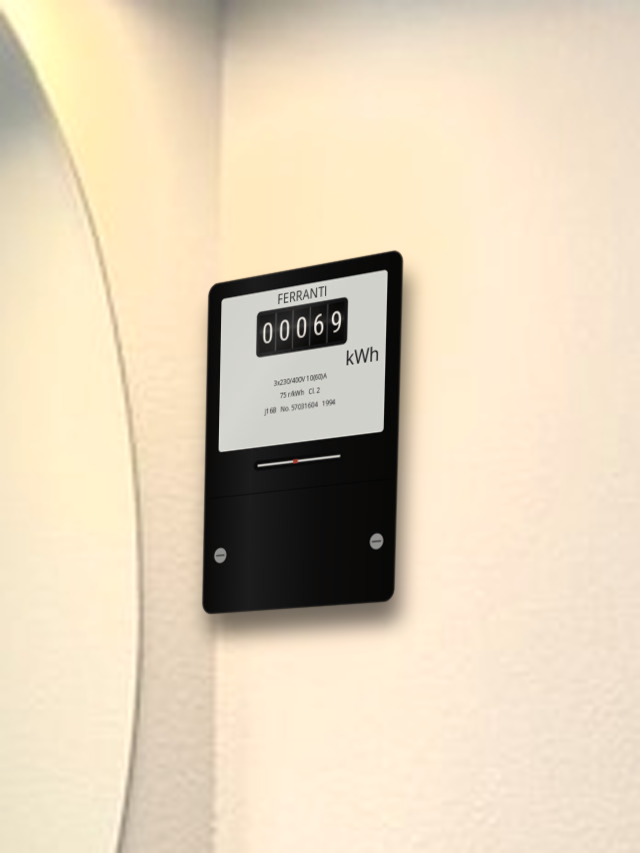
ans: kWh 69
